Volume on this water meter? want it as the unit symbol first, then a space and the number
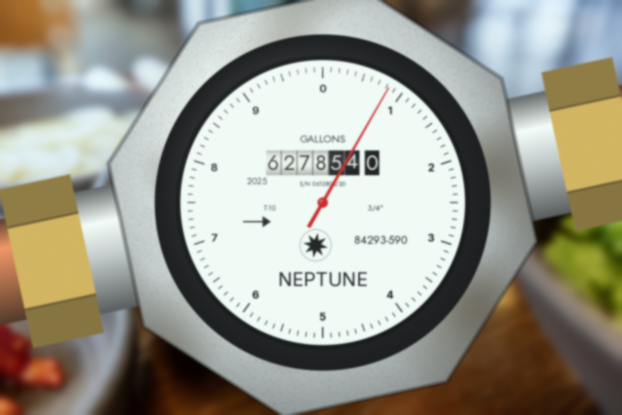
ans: gal 6278540.8
